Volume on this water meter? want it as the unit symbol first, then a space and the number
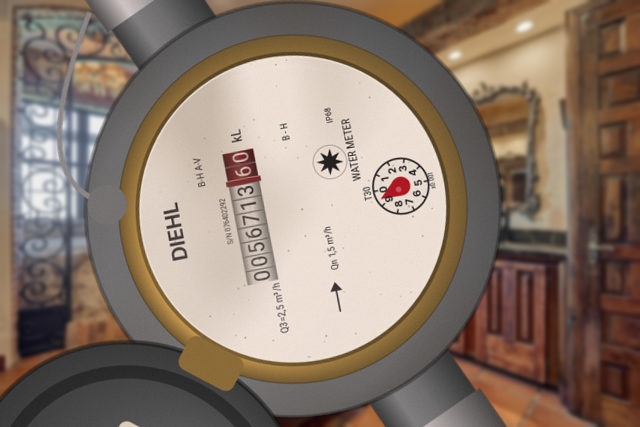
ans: kL 56713.599
